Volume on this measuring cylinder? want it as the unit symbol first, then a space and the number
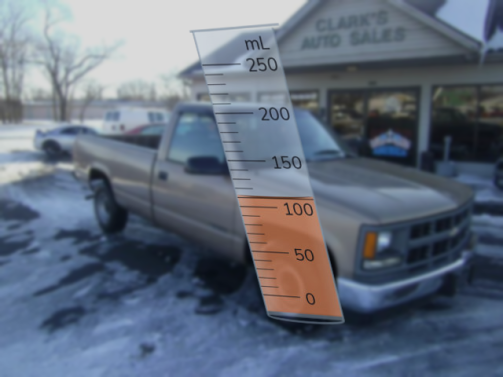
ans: mL 110
